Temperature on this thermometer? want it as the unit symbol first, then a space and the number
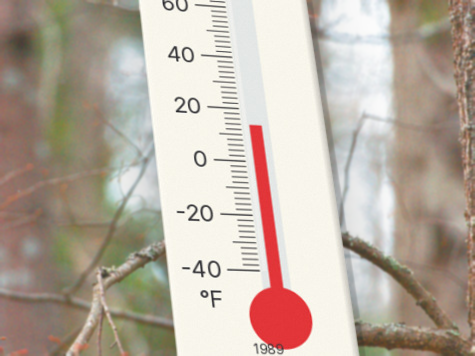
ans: °F 14
